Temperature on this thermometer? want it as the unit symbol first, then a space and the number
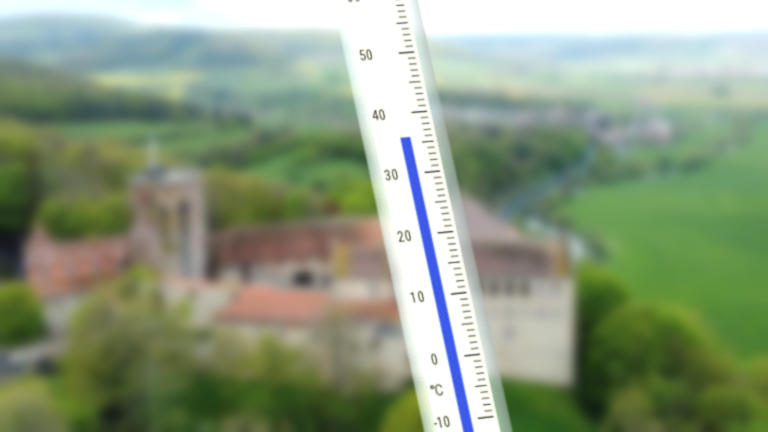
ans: °C 36
